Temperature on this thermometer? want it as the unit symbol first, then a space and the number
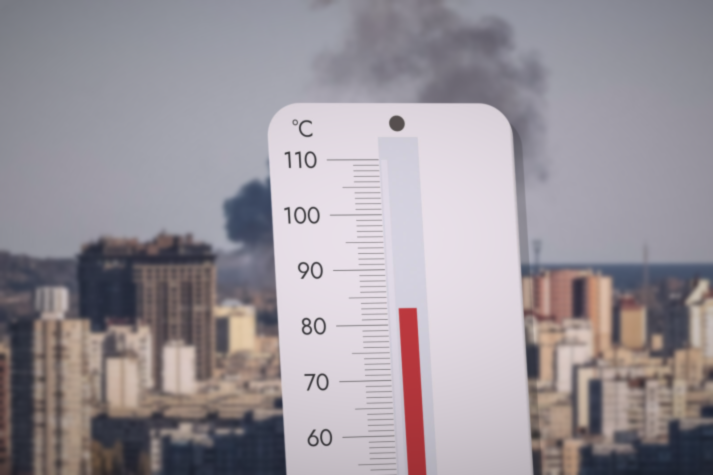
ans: °C 83
